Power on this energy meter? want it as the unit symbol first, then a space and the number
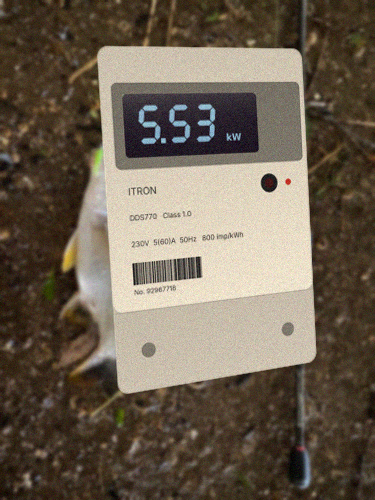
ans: kW 5.53
